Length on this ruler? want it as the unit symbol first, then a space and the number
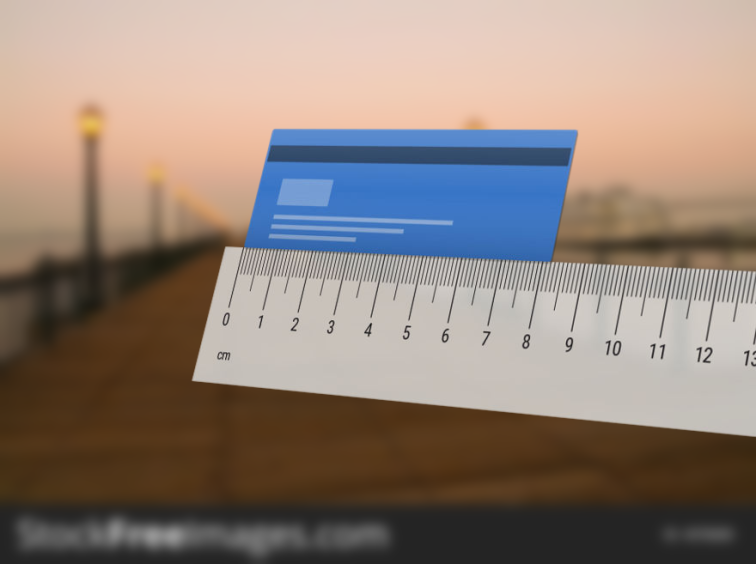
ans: cm 8.2
